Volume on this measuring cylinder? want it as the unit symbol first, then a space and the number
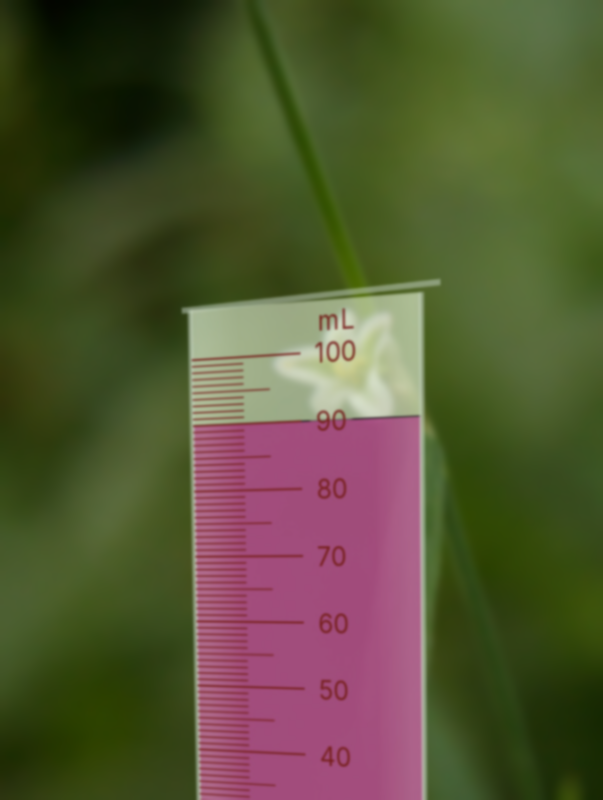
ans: mL 90
